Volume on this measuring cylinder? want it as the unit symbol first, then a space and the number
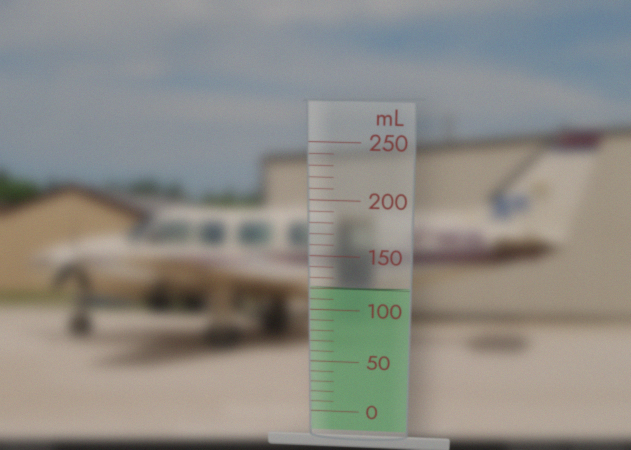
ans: mL 120
